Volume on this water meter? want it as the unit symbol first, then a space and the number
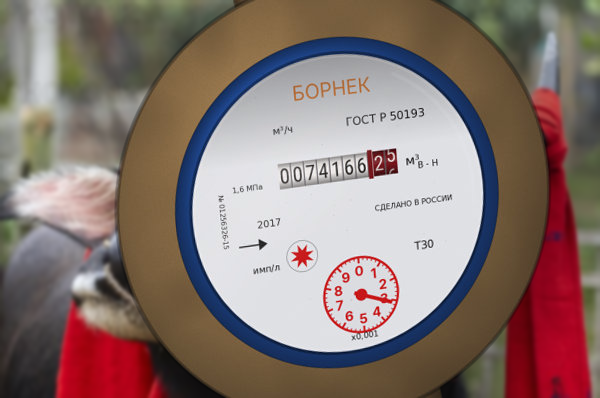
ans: m³ 74166.253
